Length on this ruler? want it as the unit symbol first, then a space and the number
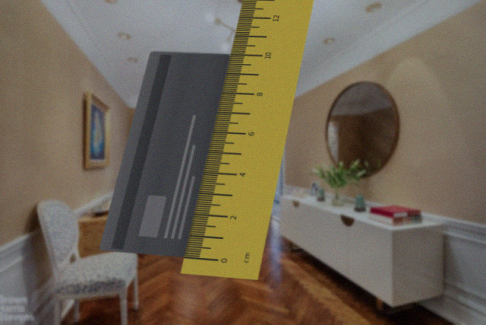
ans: cm 10
